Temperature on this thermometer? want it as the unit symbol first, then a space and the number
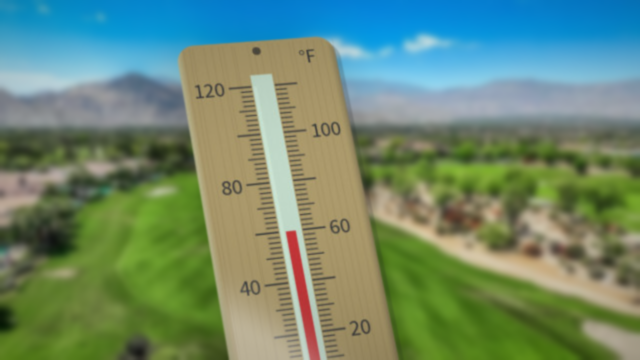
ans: °F 60
